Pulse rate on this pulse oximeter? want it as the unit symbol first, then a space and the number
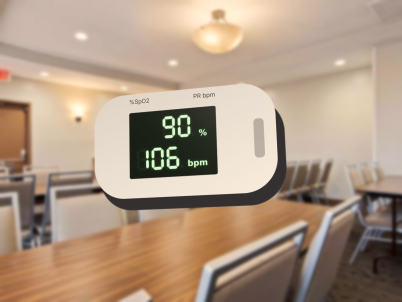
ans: bpm 106
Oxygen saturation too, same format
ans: % 90
